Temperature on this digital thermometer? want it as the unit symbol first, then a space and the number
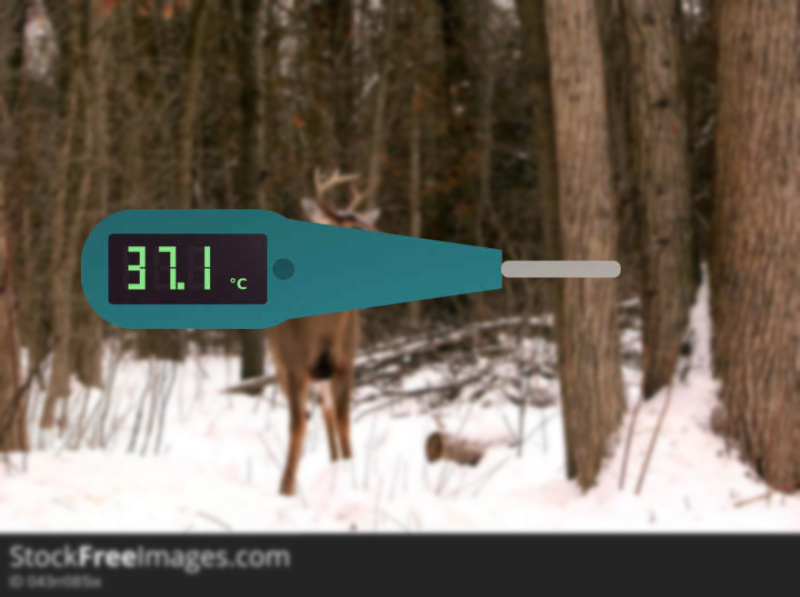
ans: °C 37.1
